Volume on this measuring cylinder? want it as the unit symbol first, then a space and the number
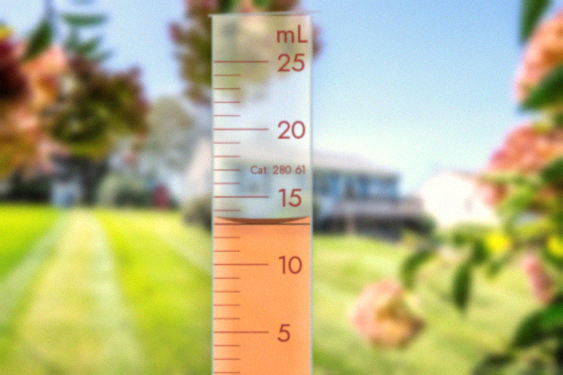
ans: mL 13
